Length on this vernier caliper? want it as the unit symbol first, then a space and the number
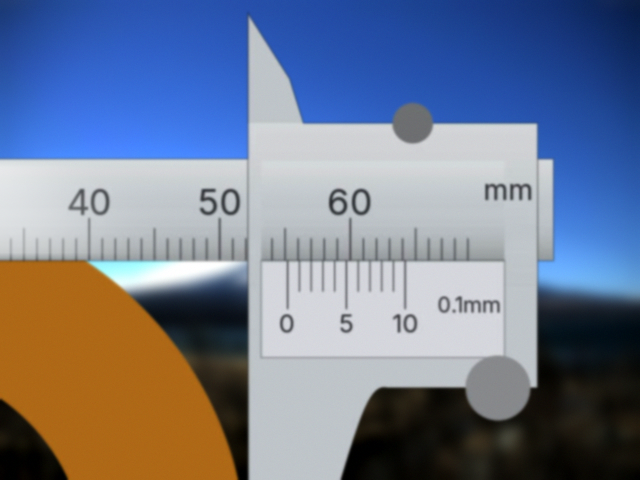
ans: mm 55.2
